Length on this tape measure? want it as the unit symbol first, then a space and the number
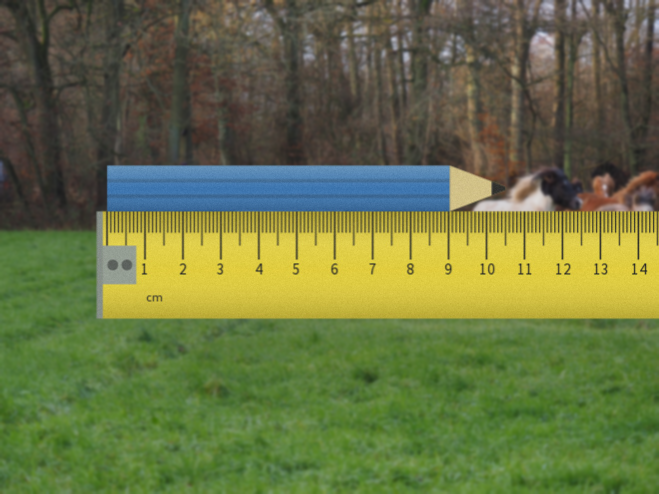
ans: cm 10.5
